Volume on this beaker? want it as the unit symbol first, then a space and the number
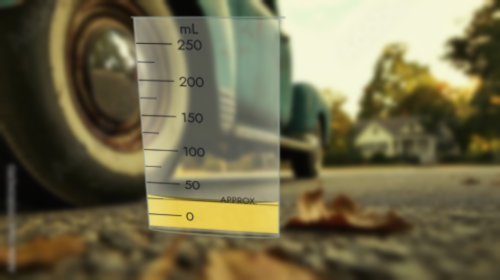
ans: mL 25
